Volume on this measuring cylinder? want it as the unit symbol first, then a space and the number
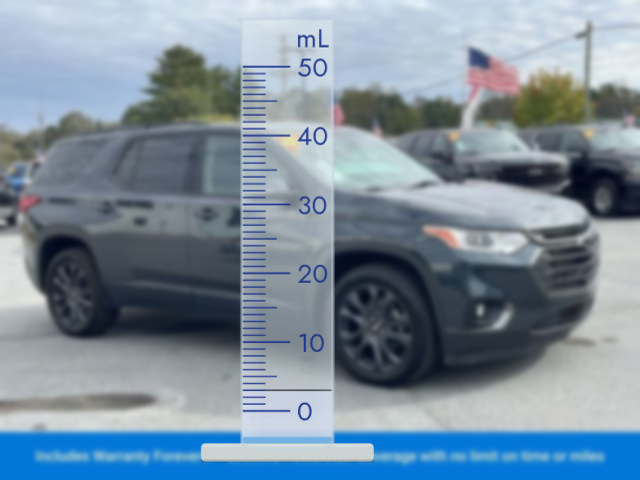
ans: mL 3
